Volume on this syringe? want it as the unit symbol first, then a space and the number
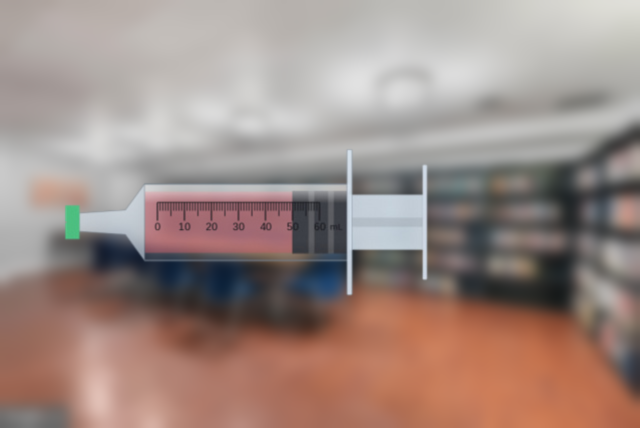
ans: mL 50
